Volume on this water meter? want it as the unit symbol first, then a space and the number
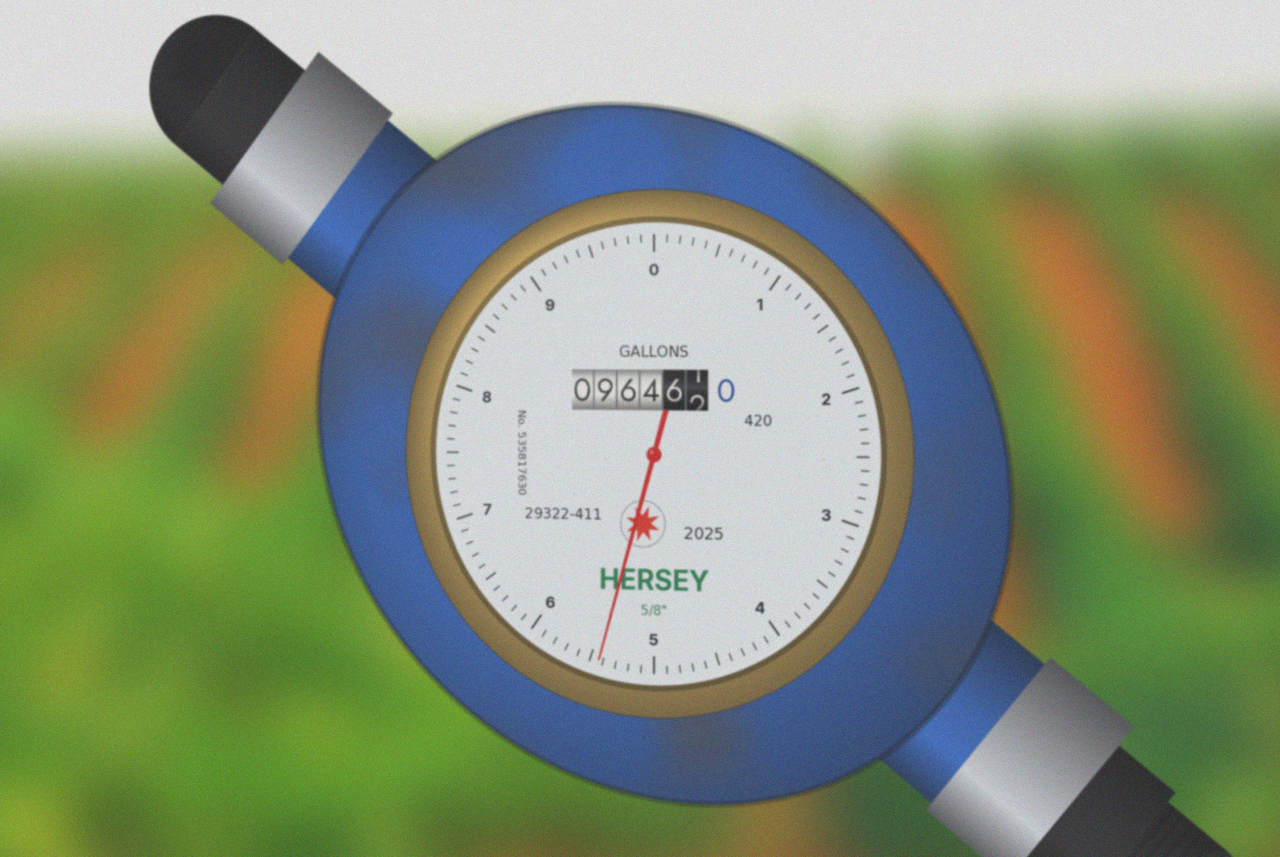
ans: gal 964615.4
